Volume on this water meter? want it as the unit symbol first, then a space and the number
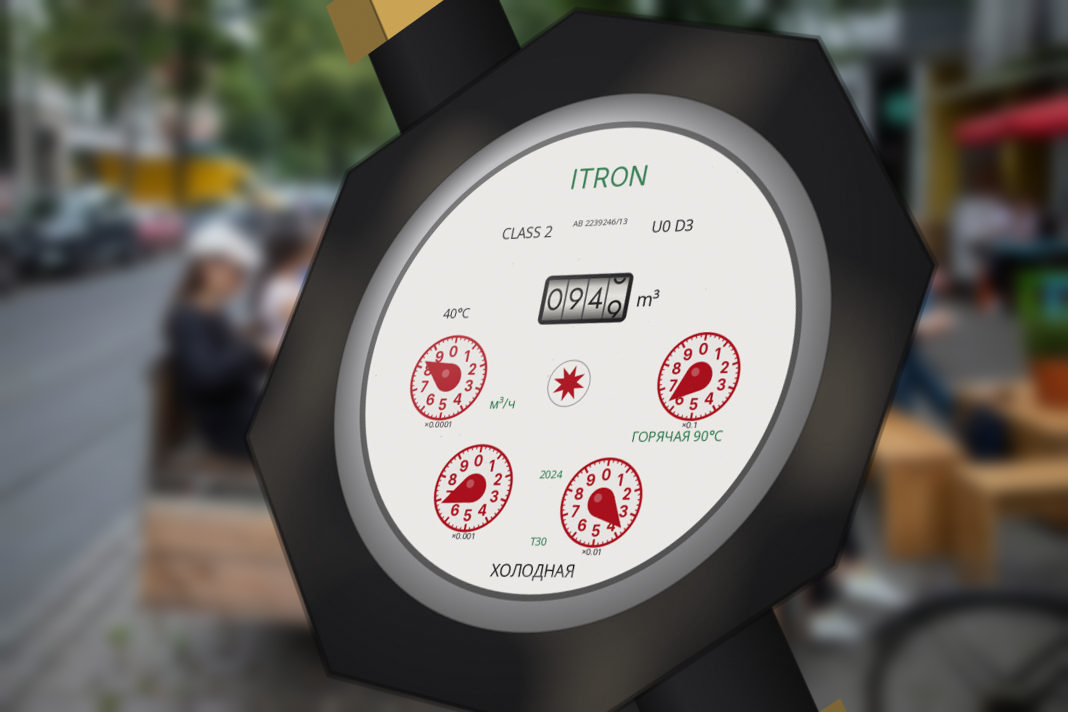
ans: m³ 948.6368
